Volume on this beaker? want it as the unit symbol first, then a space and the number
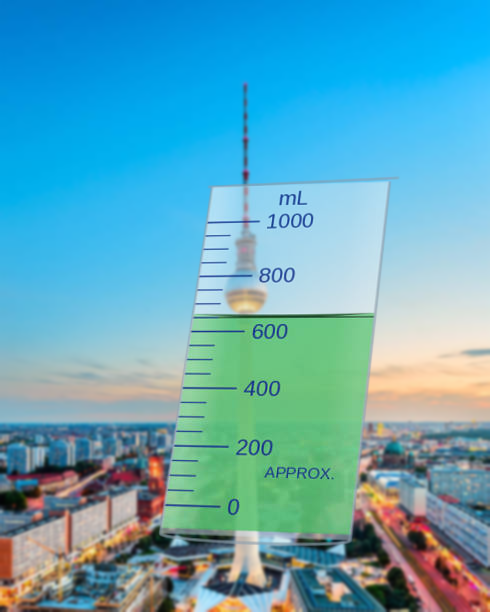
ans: mL 650
